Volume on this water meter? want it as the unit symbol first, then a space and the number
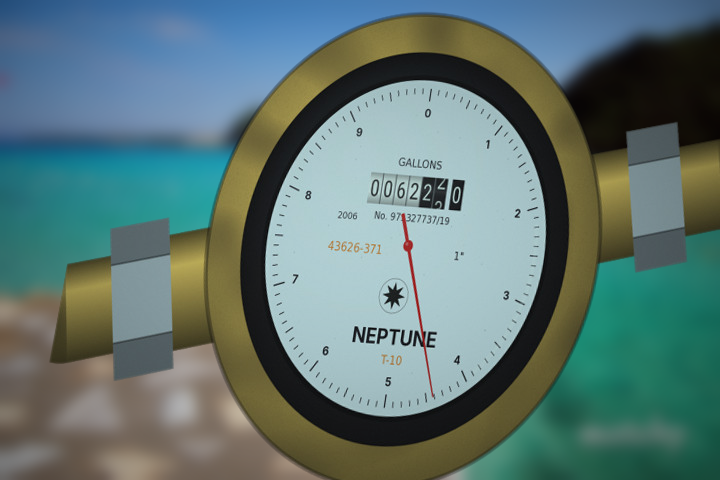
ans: gal 62224.4
